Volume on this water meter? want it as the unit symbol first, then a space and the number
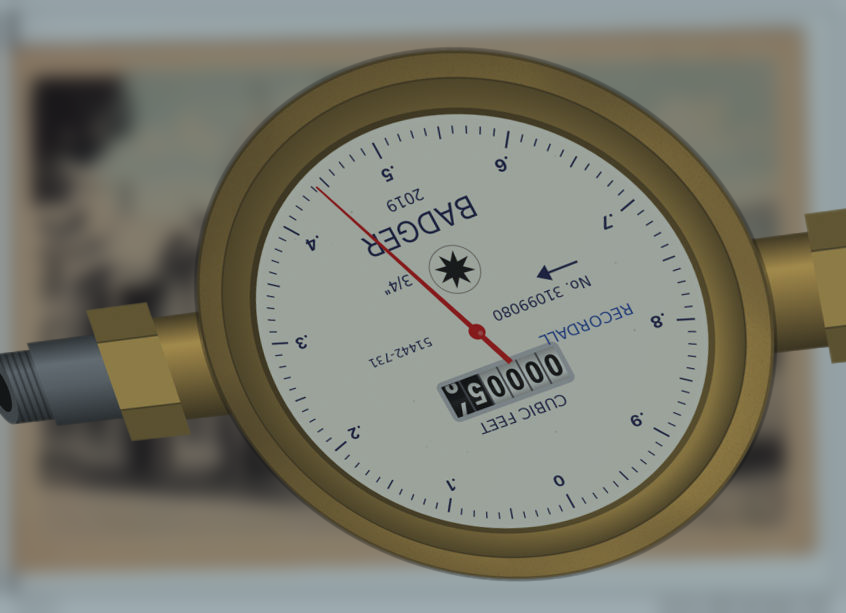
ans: ft³ 57.44
